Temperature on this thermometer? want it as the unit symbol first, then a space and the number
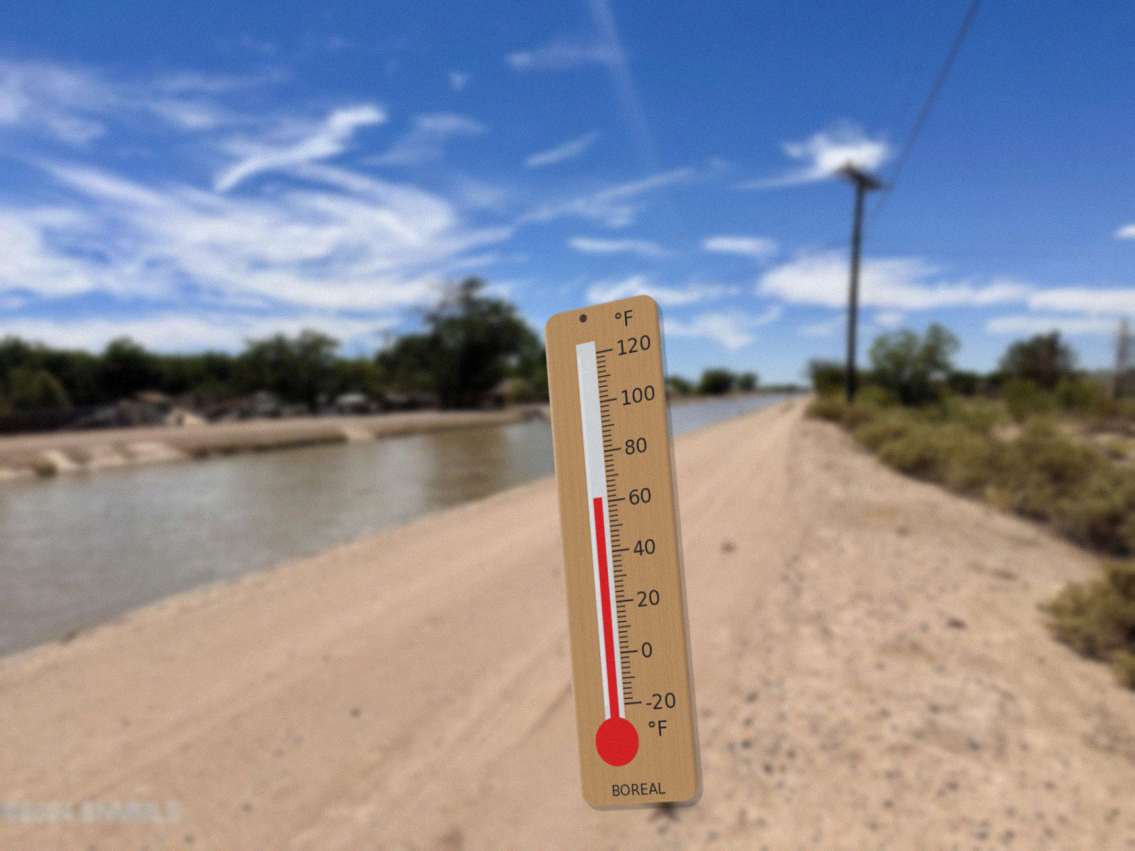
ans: °F 62
